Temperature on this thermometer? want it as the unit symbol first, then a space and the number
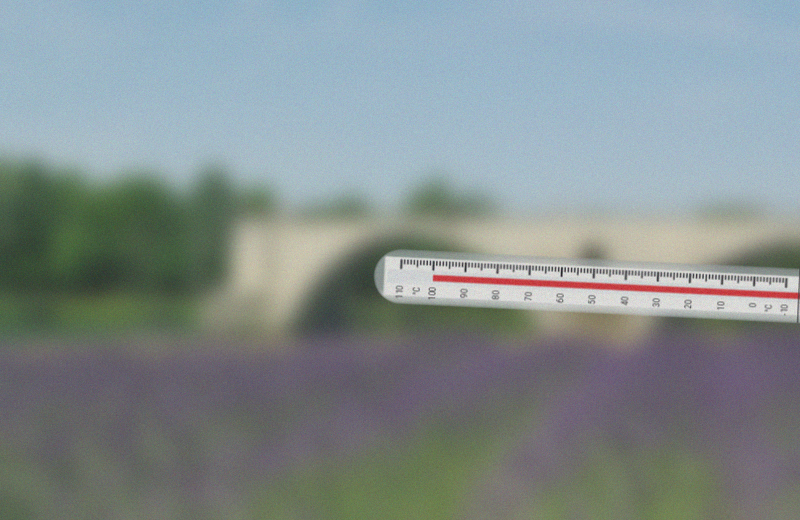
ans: °C 100
